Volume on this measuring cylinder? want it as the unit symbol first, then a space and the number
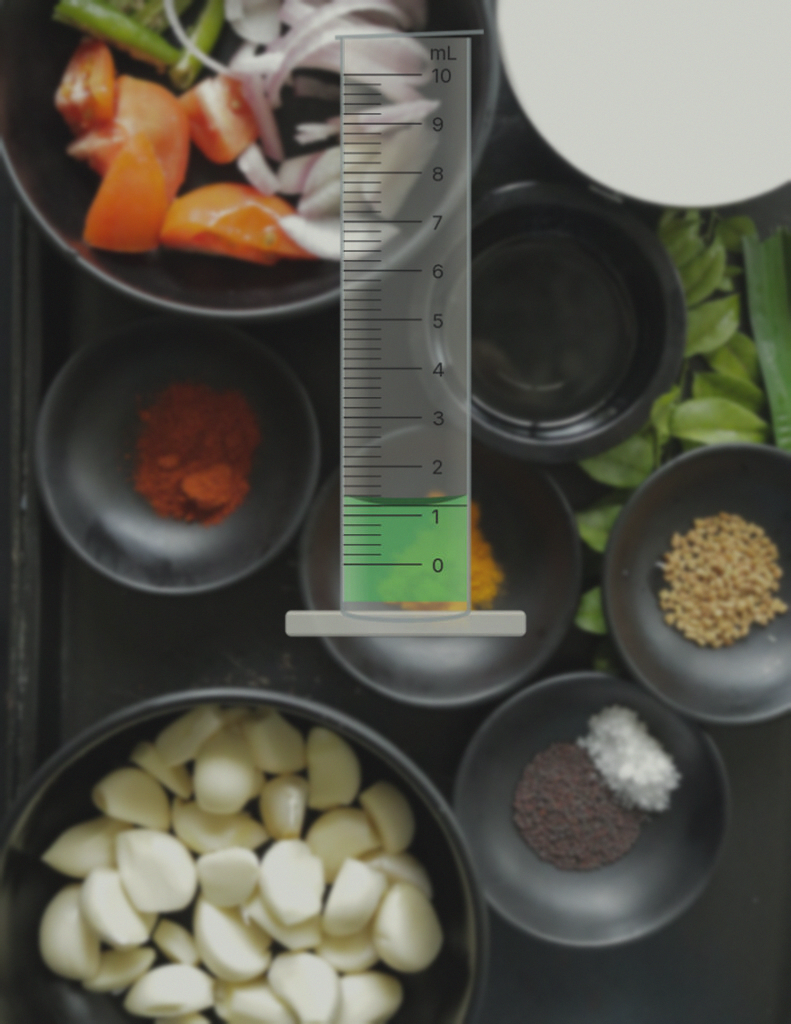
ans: mL 1.2
